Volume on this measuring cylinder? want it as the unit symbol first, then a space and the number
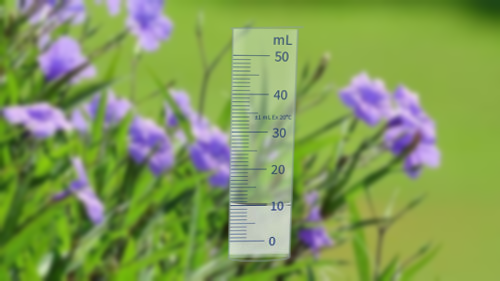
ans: mL 10
